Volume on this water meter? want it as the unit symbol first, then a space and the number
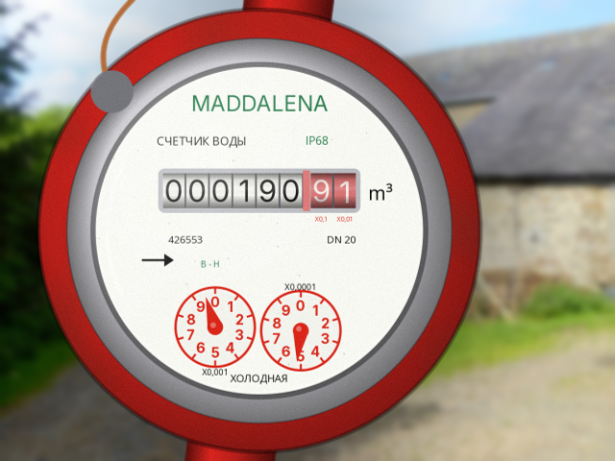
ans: m³ 190.9095
